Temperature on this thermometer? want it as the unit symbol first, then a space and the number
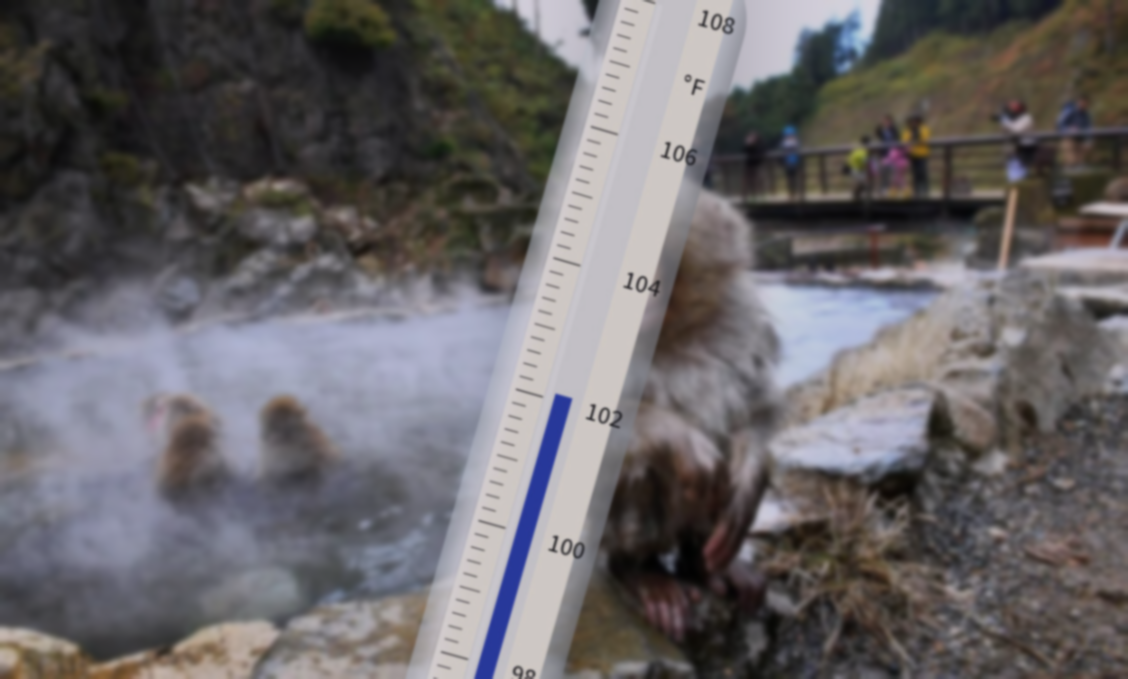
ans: °F 102.1
